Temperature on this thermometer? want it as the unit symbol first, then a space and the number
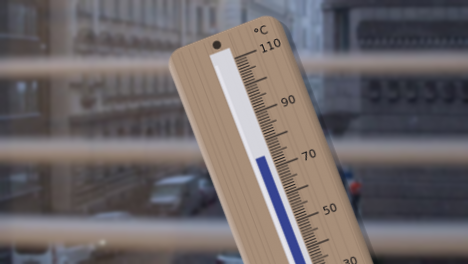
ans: °C 75
